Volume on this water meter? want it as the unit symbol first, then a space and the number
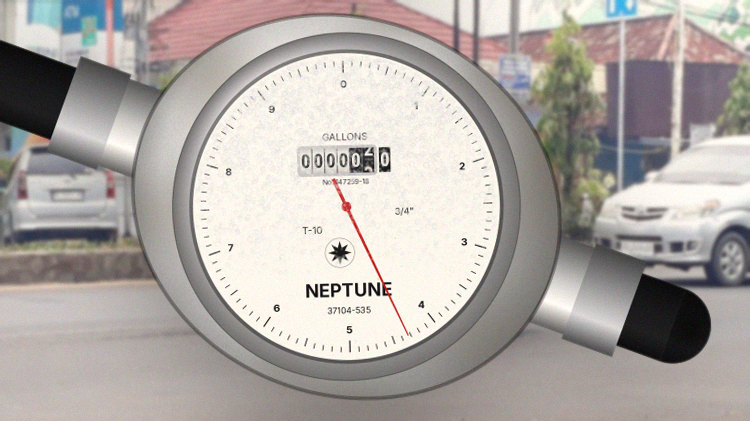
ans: gal 24.3
